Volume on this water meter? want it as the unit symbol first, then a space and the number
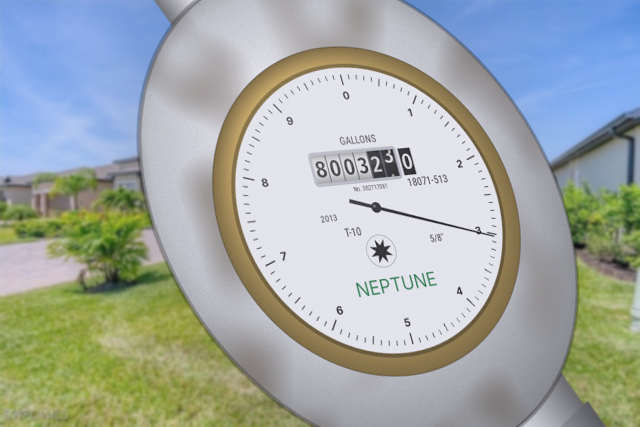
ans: gal 8003233.0
